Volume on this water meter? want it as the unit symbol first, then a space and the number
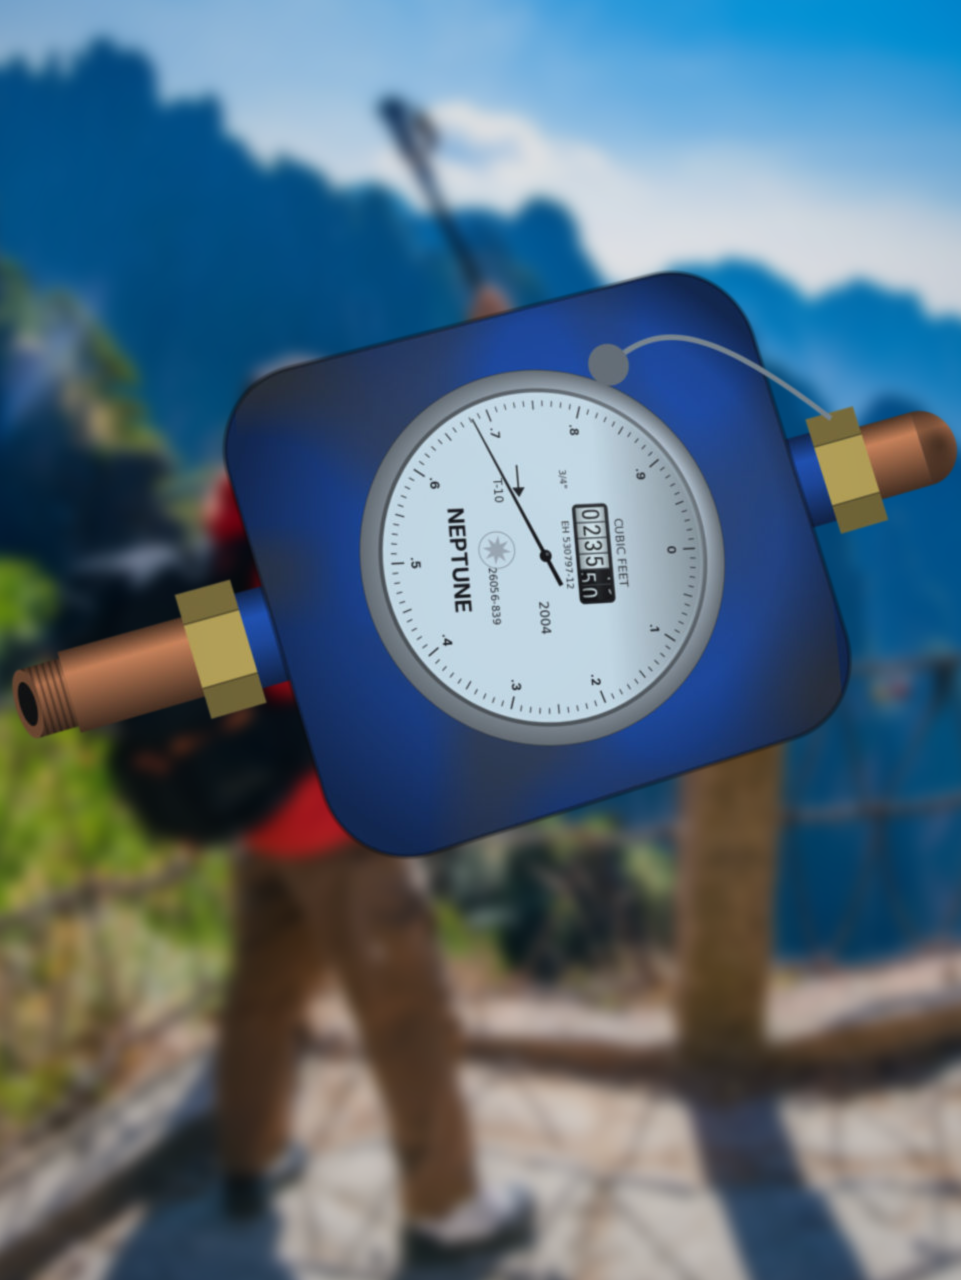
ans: ft³ 23549.68
